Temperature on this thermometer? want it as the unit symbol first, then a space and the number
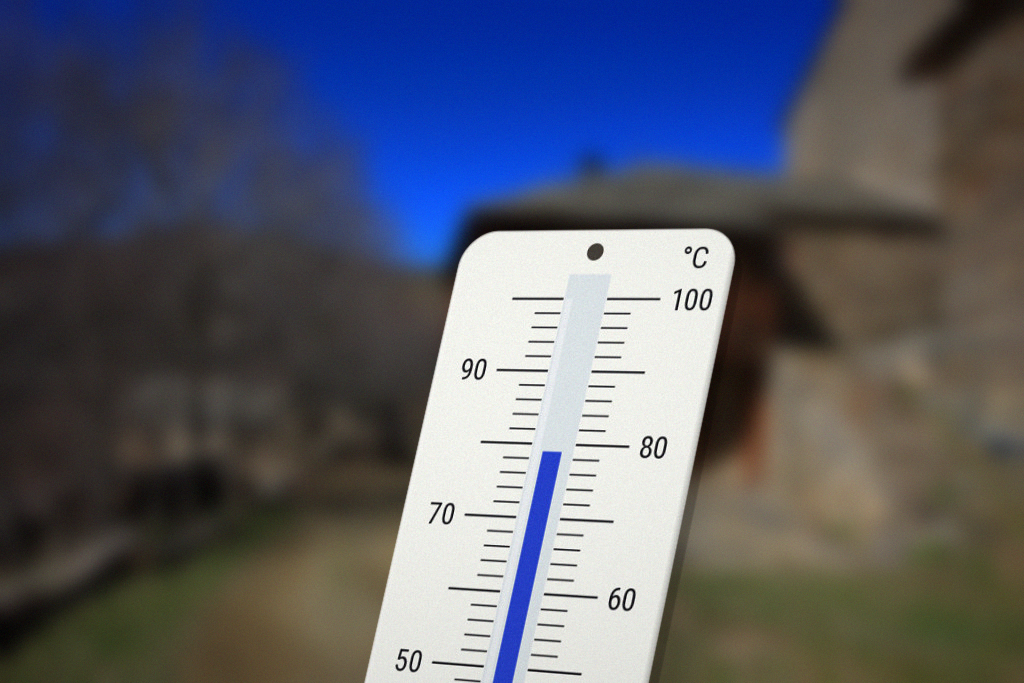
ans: °C 79
